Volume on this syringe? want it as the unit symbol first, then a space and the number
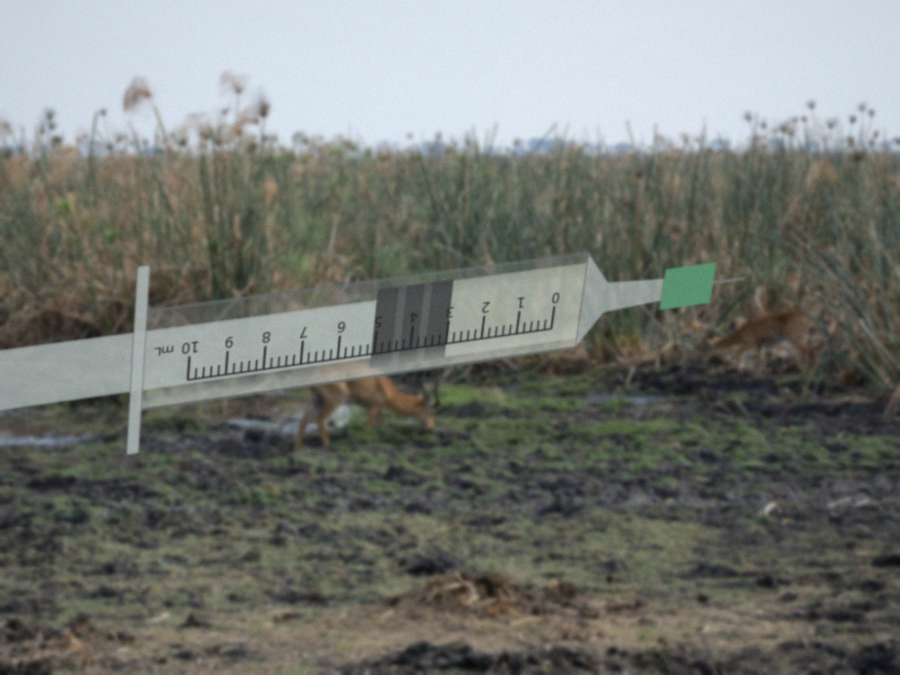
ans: mL 3
